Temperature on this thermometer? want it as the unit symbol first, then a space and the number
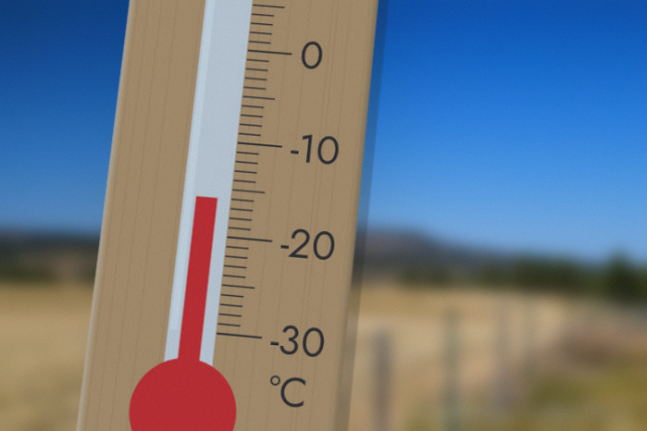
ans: °C -16
